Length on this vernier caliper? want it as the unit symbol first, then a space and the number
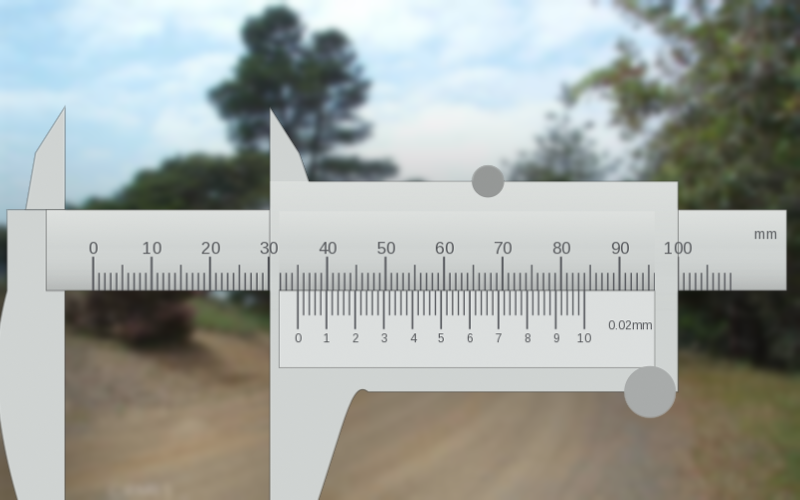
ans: mm 35.0
